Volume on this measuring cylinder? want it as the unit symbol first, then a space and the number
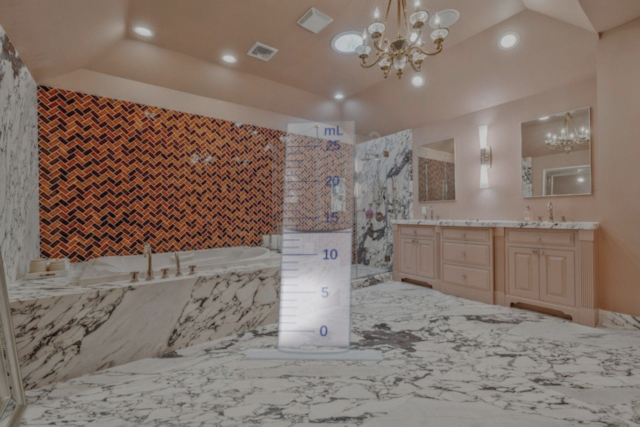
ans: mL 13
